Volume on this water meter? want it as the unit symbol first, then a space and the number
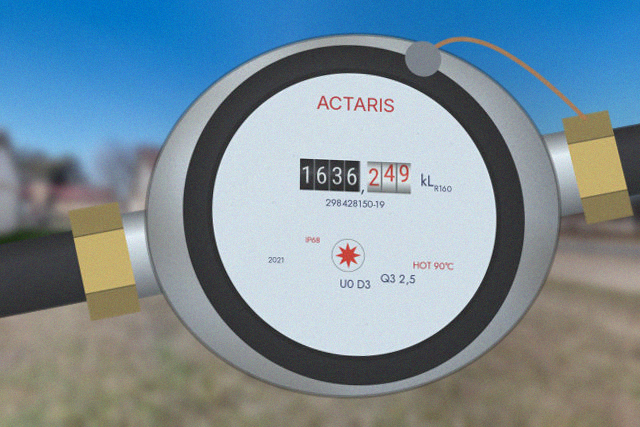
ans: kL 1636.249
